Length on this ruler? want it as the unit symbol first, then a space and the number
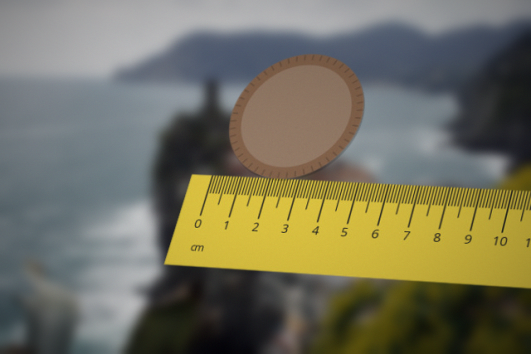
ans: cm 4.5
